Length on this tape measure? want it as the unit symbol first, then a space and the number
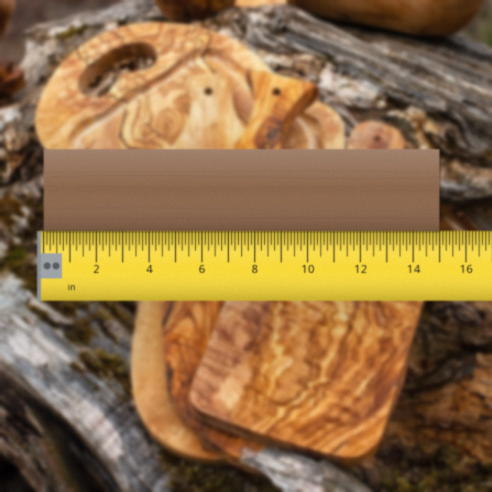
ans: in 15
